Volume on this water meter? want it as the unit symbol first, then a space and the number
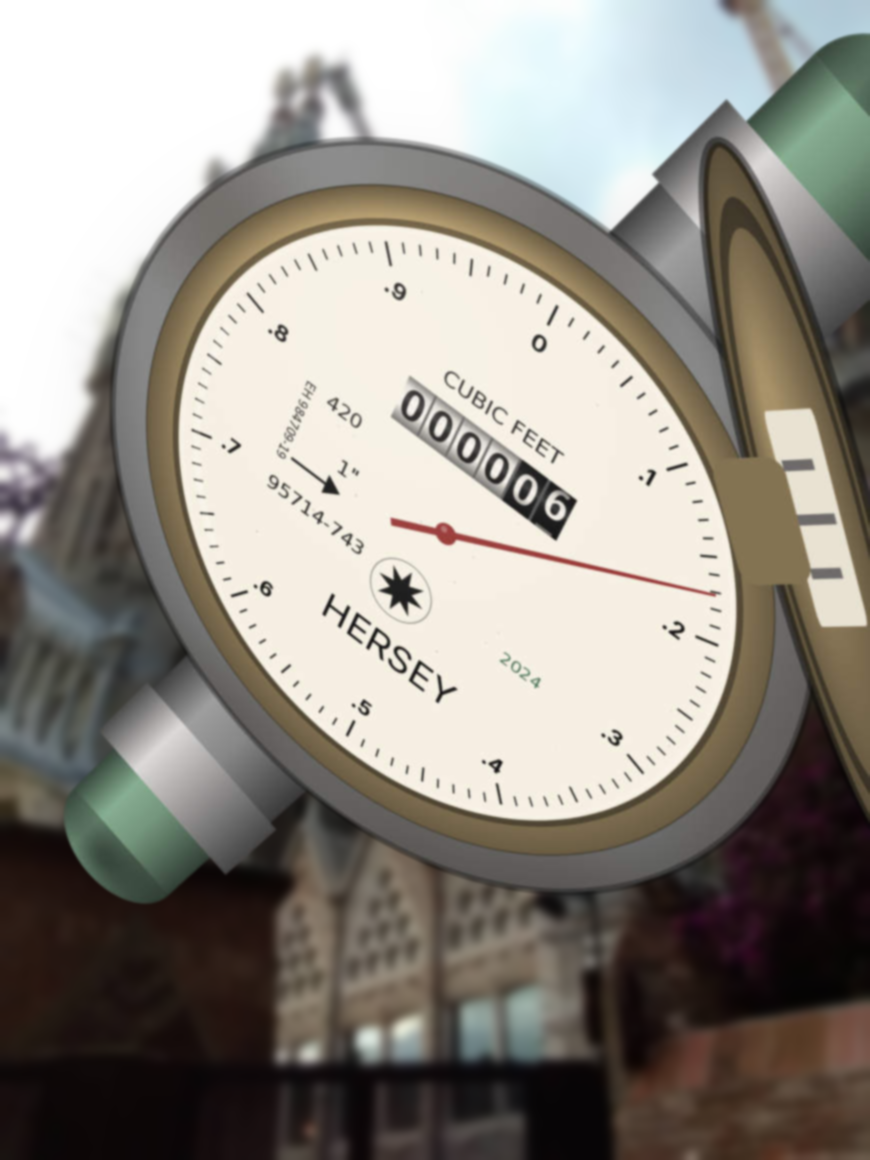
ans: ft³ 6.17
